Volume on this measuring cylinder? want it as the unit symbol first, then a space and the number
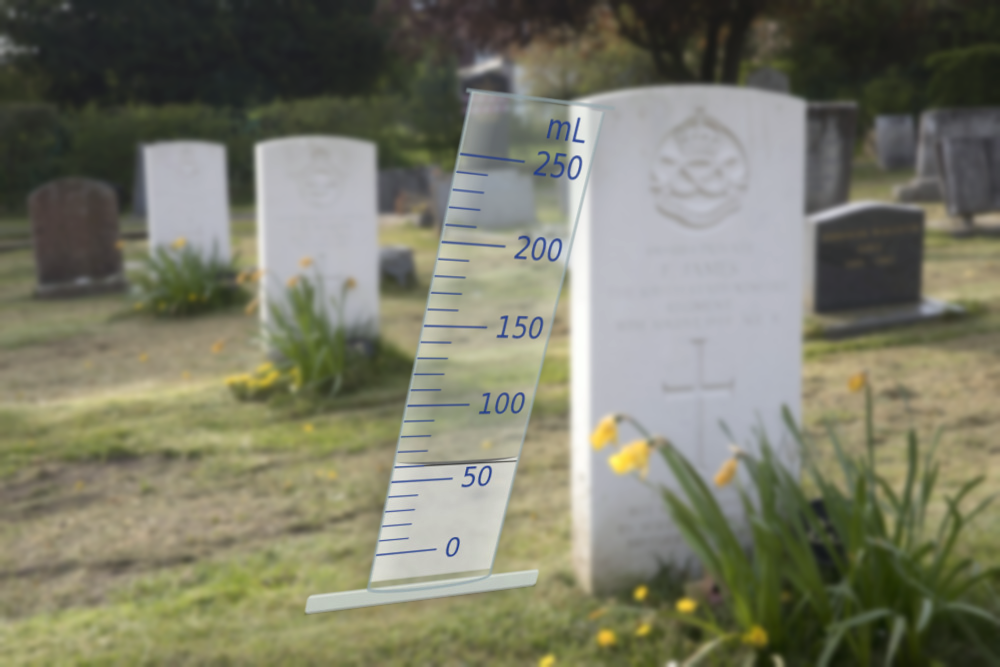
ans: mL 60
